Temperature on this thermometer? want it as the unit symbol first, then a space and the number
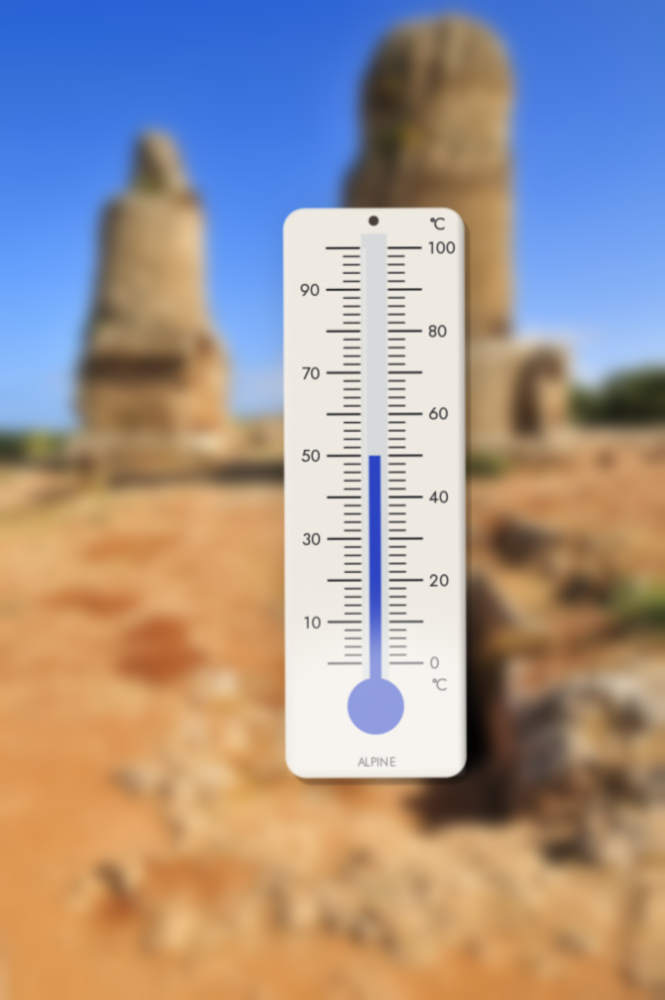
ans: °C 50
